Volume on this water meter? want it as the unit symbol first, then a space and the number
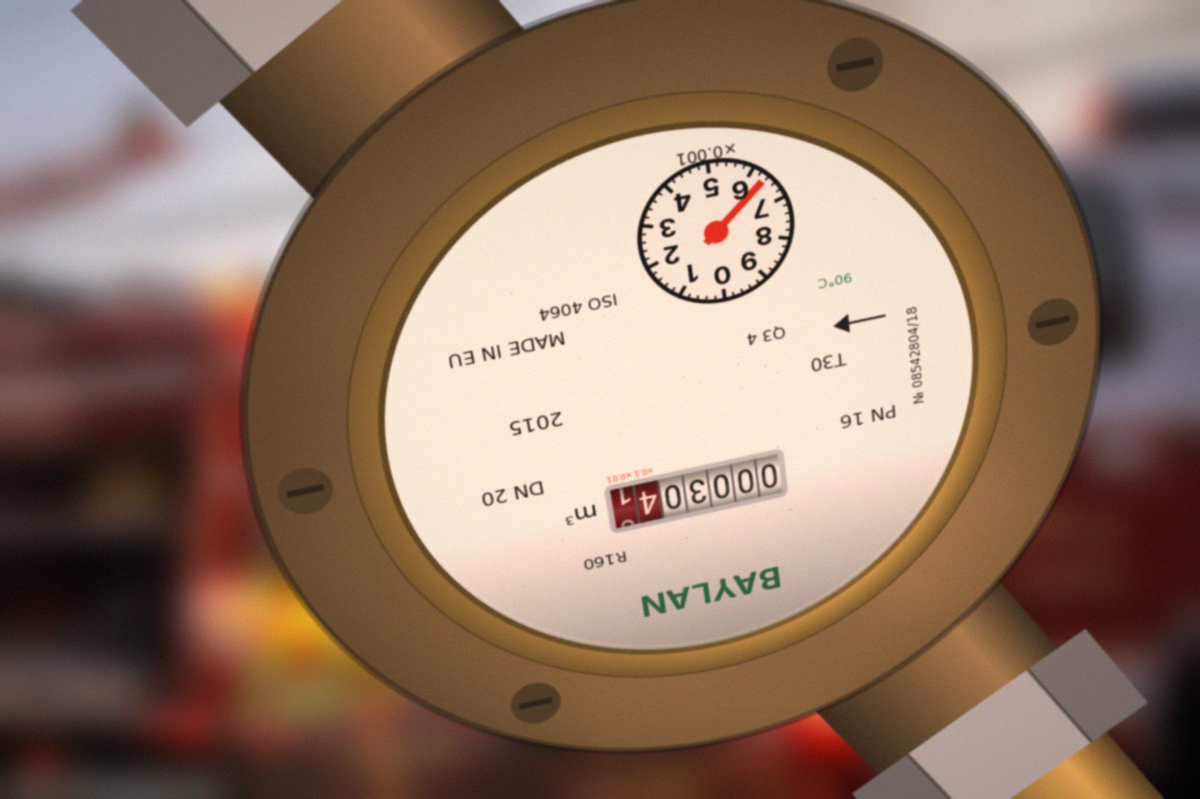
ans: m³ 30.406
